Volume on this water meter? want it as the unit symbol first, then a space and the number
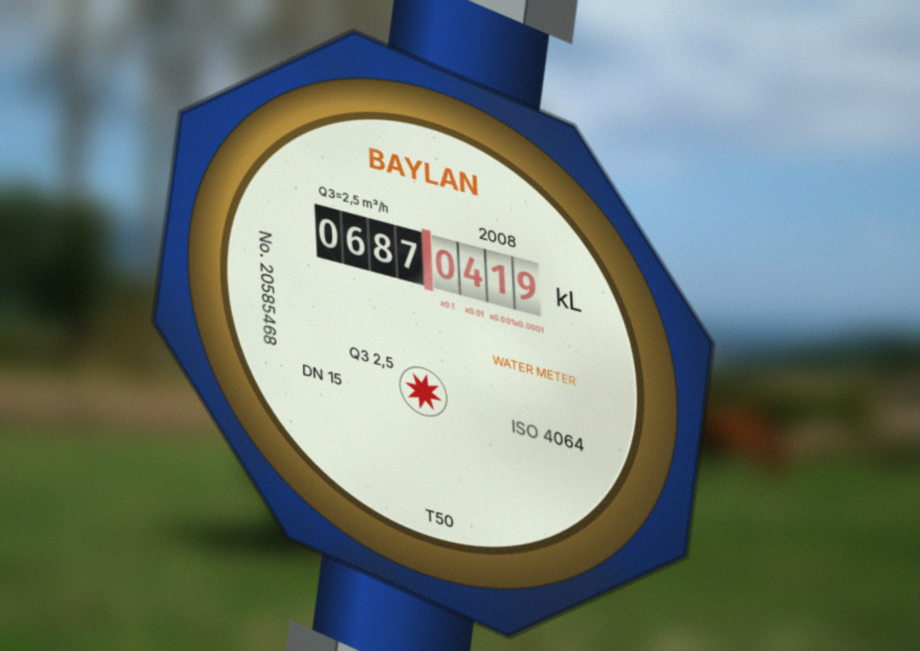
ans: kL 687.0419
